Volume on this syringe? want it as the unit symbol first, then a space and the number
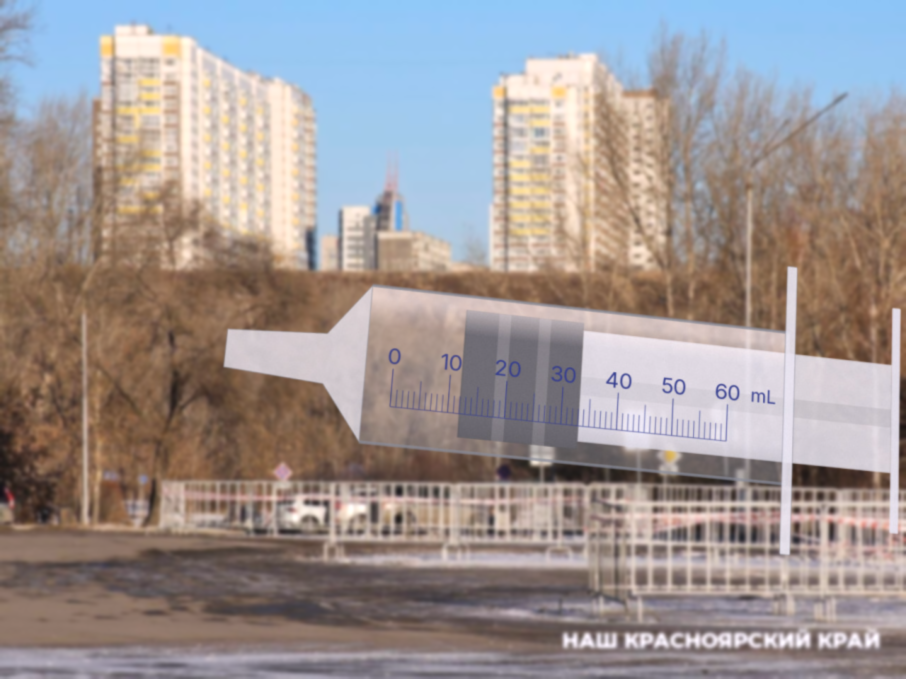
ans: mL 12
